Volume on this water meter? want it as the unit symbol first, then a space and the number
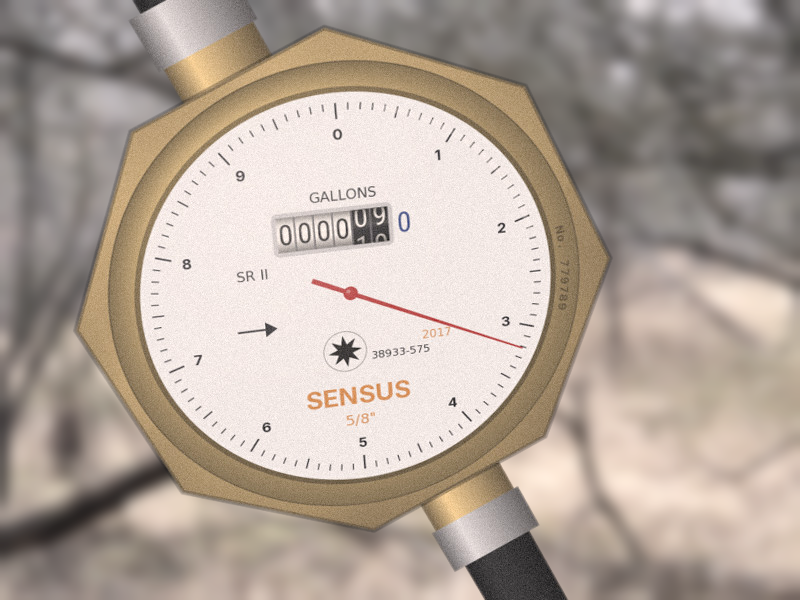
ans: gal 93.2
